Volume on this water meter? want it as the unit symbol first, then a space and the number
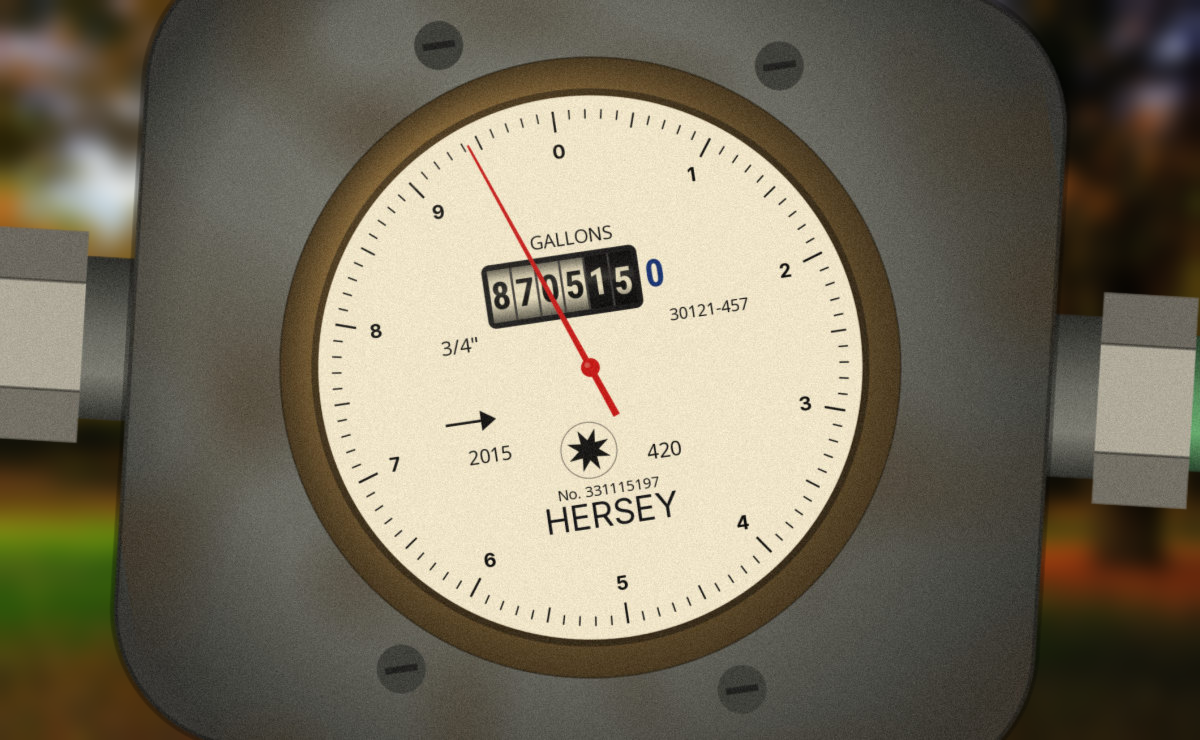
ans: gal 8705149.4
